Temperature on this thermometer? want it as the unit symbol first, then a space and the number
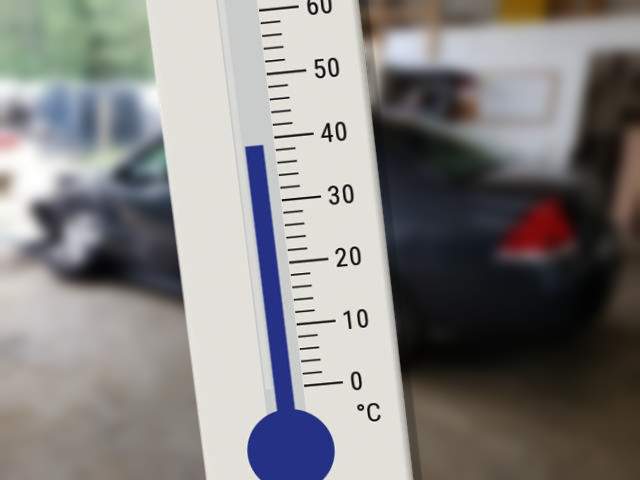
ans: °C 39
